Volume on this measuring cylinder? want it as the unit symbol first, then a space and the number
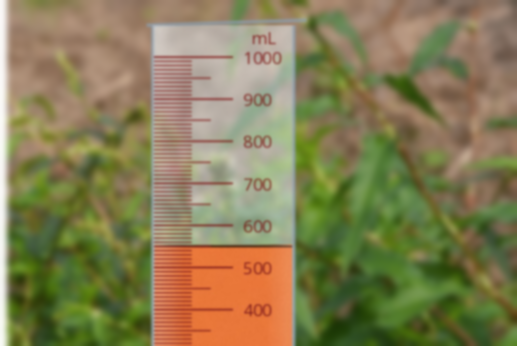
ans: mL 550
